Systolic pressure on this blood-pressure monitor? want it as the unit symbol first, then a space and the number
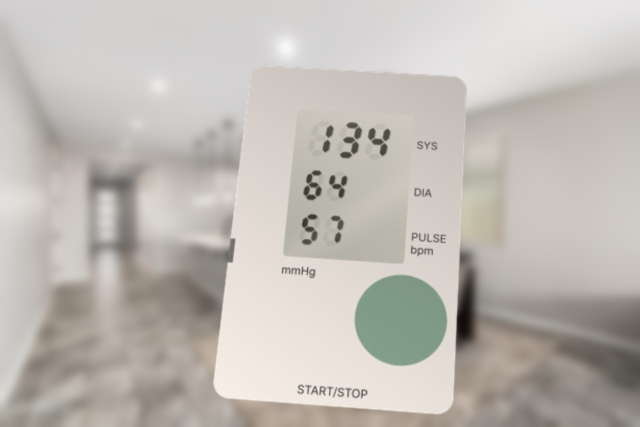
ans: mmHg 134
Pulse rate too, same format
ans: bpm 57
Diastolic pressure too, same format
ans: mmHg 64
